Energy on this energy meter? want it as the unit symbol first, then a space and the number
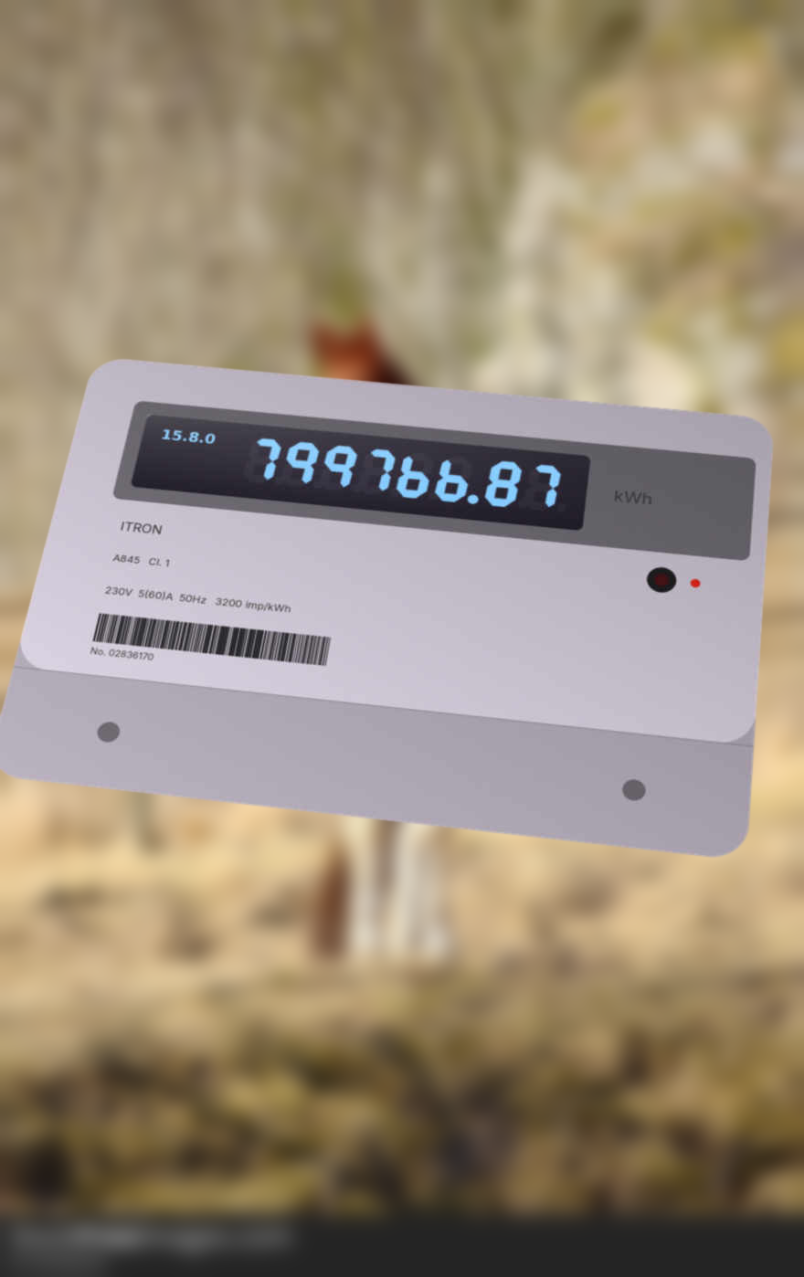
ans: kWh 799766.87
